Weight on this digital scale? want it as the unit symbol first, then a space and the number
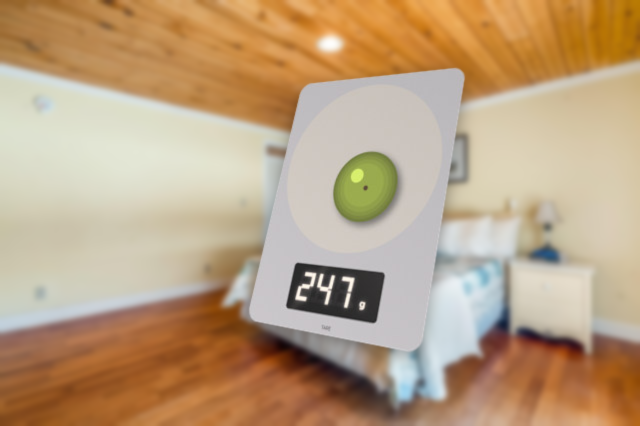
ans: g 247
